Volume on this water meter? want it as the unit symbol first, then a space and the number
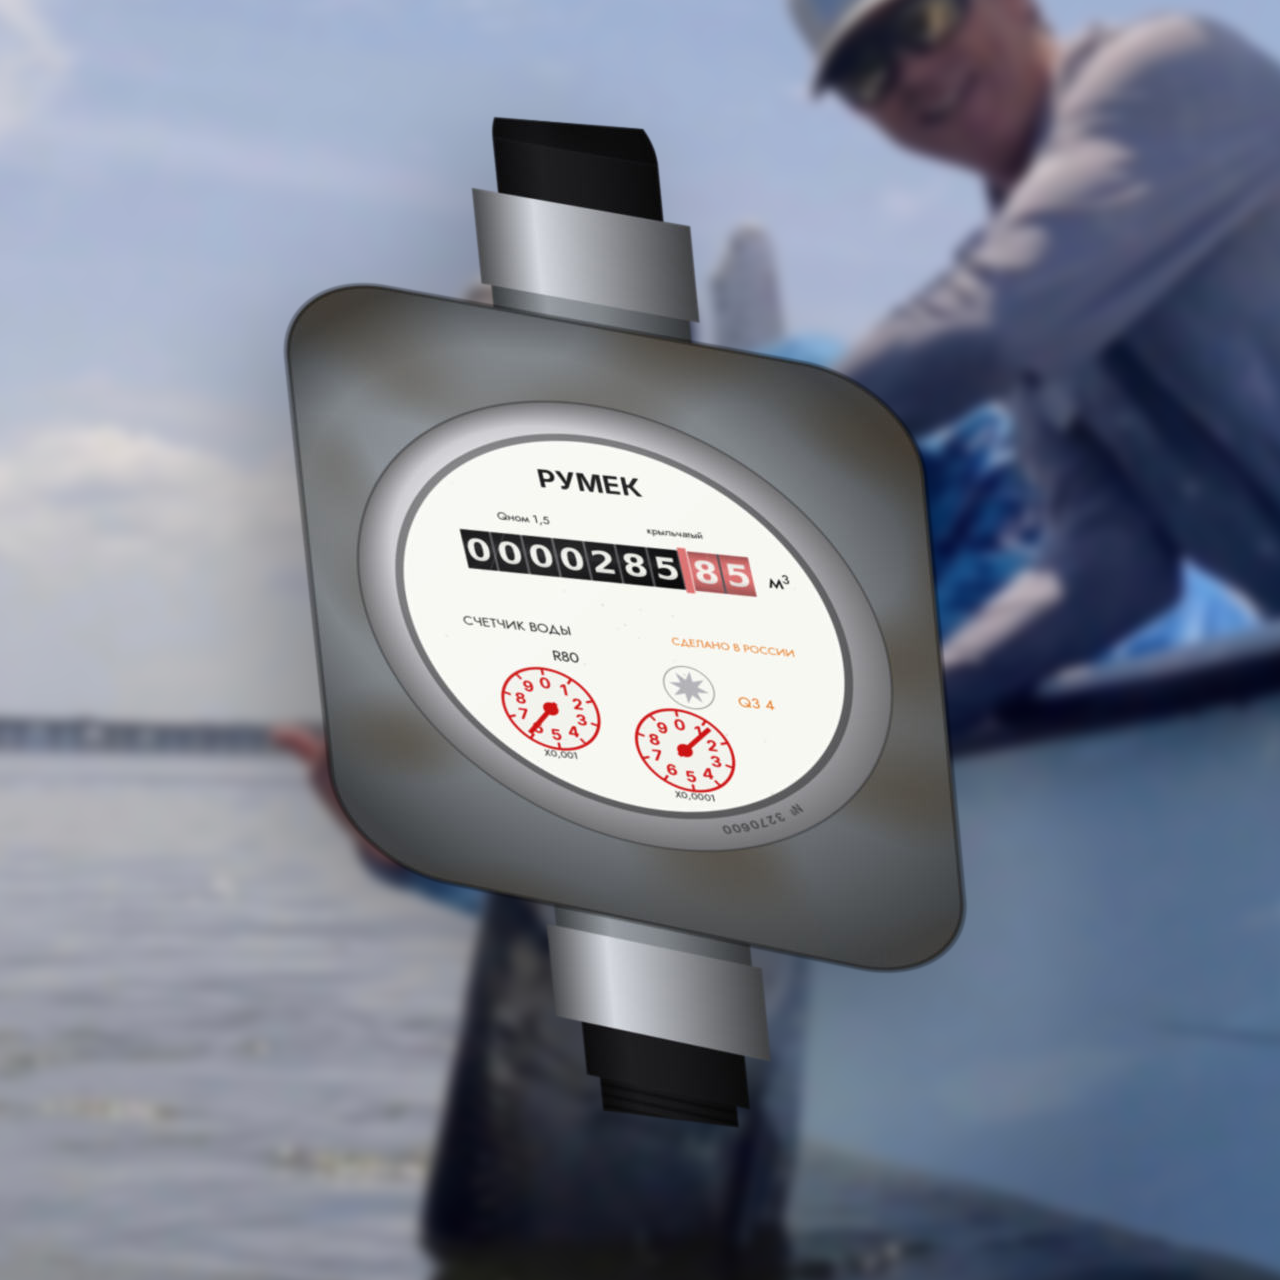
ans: m³ 285.8561
